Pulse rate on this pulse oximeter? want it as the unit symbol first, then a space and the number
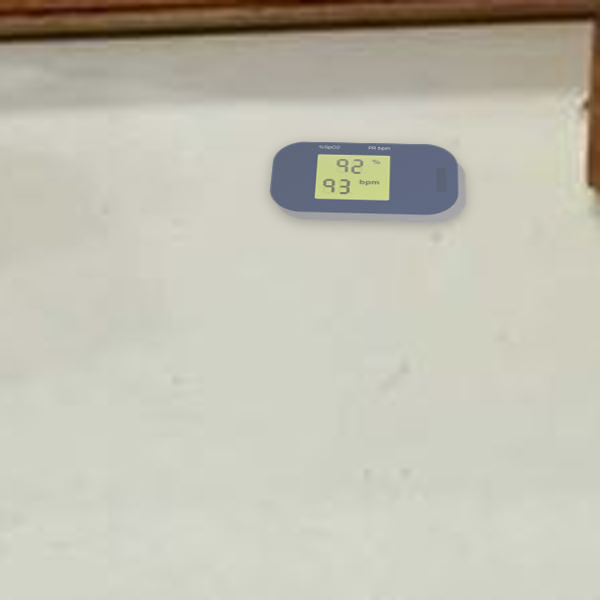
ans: bpm 93
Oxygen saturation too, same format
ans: % 92
